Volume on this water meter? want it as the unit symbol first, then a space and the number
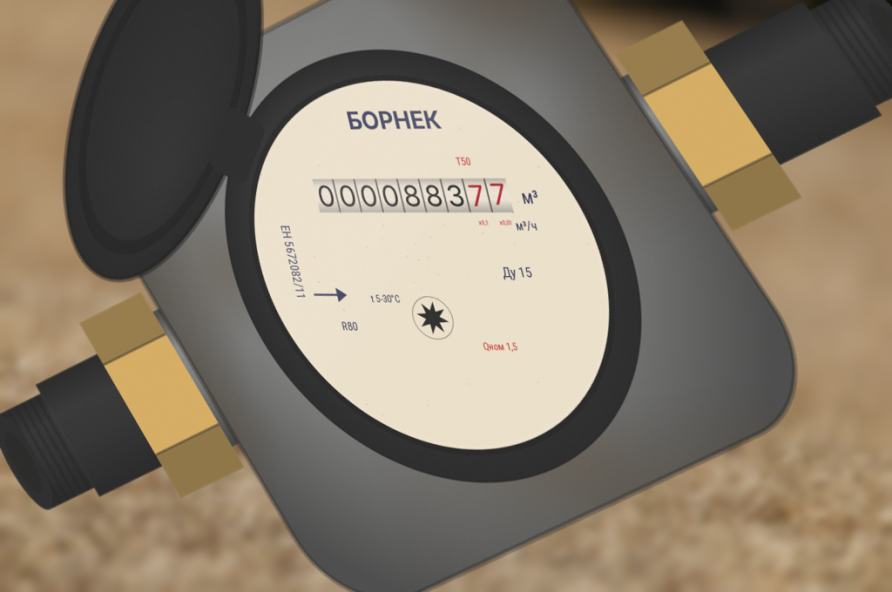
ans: m³ 883.77
